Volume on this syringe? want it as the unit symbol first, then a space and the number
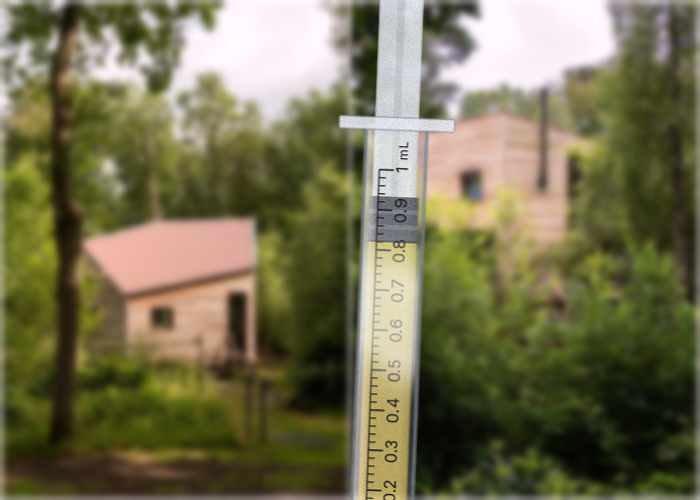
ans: mL 0.82
